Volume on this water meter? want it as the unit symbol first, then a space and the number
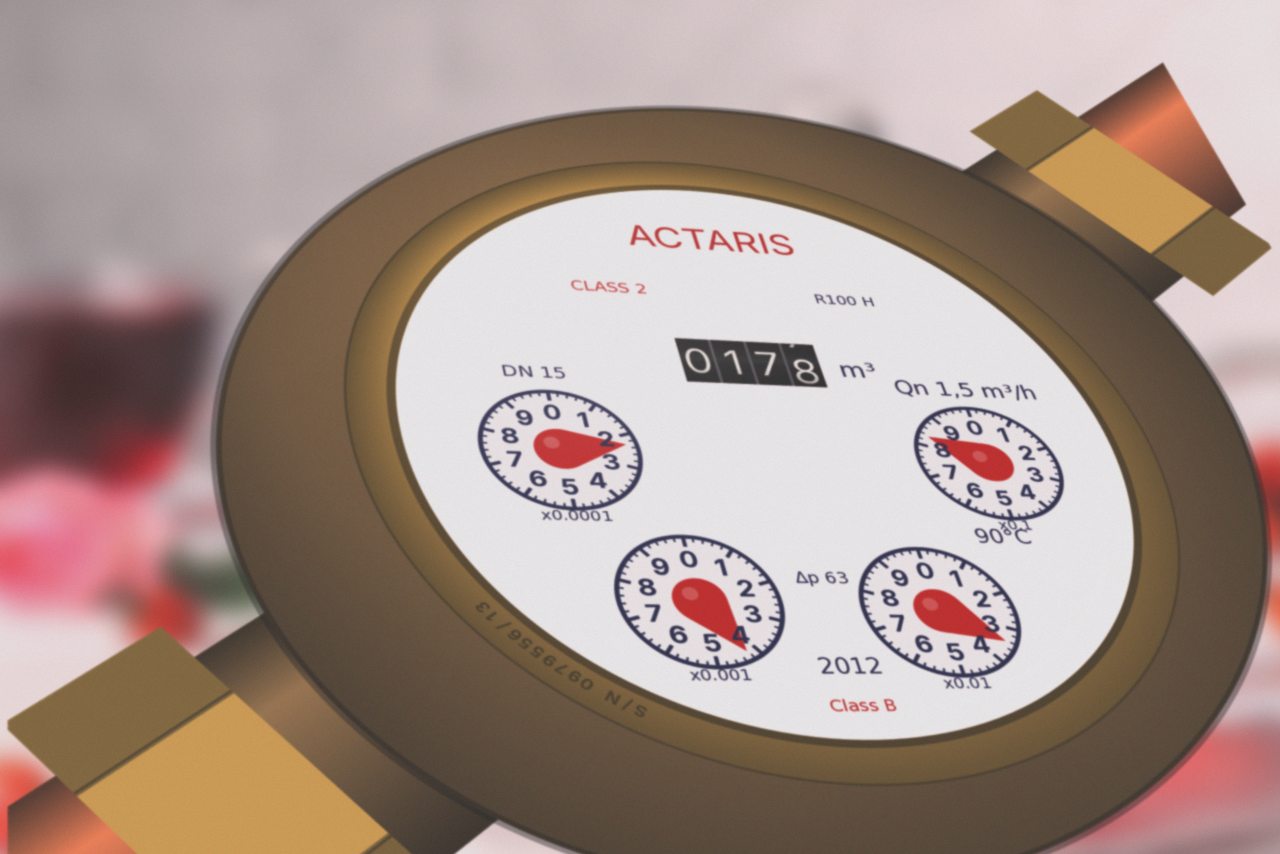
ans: m³ 177.8342
